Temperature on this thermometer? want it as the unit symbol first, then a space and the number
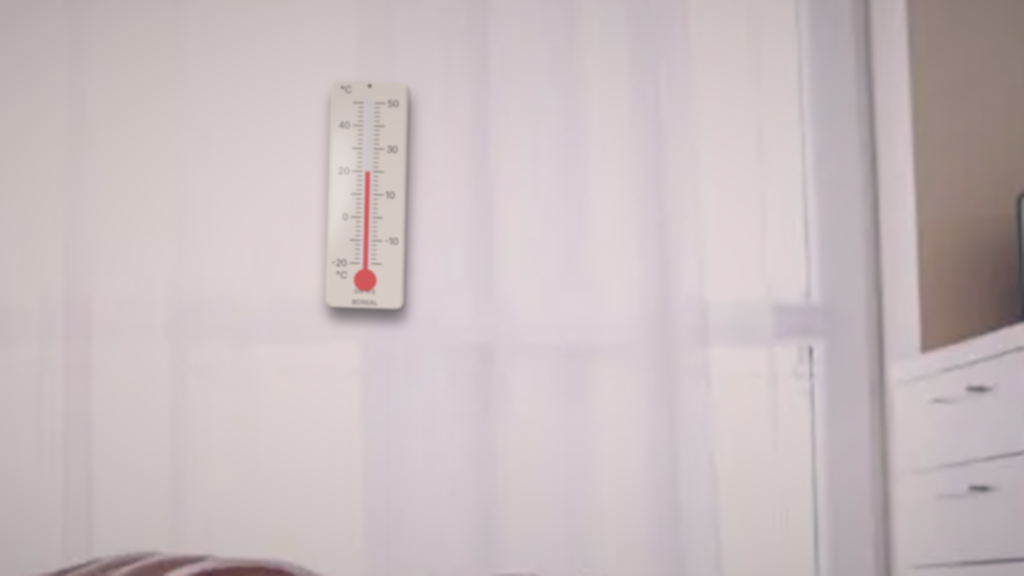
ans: °C 20
